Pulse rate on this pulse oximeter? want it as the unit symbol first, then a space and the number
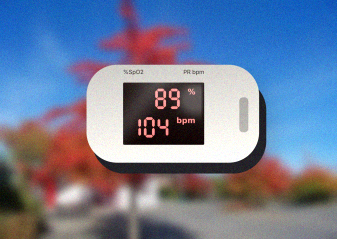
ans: bpm 104
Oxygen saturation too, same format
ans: % 89
